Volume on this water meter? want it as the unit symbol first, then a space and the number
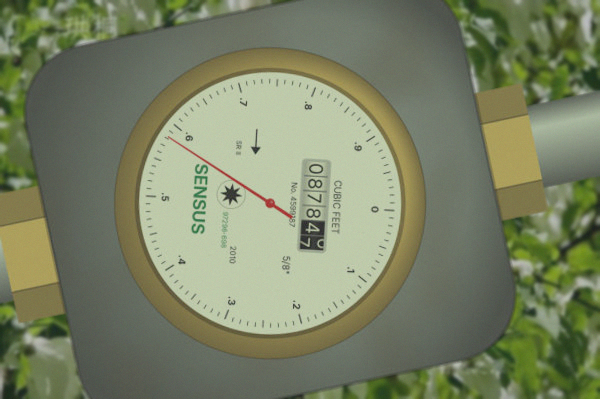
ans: ft³ 87846.58
